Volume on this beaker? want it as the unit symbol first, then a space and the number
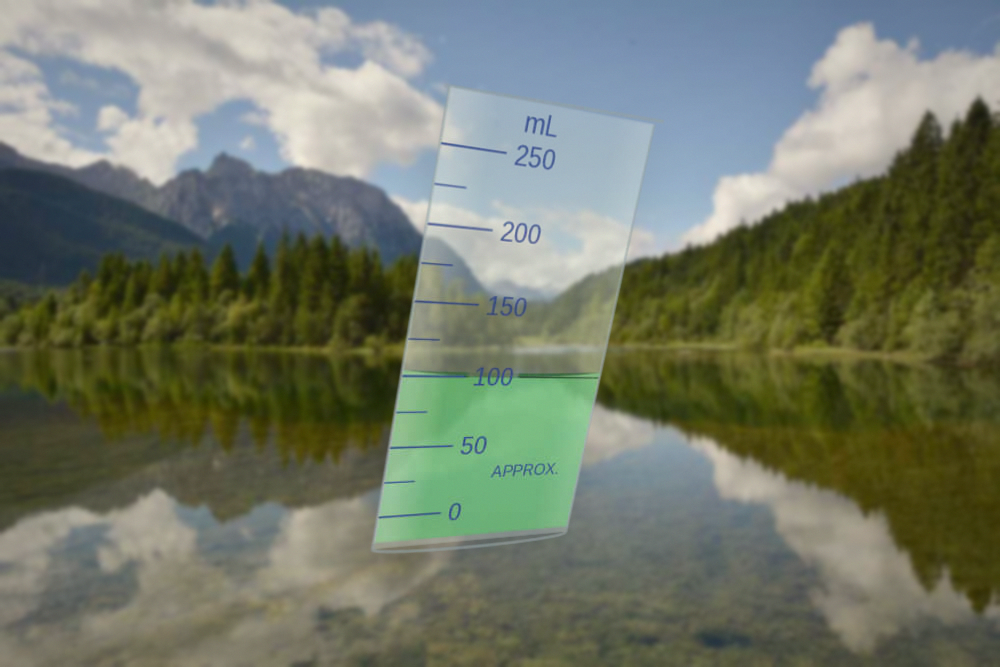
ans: mL 100
